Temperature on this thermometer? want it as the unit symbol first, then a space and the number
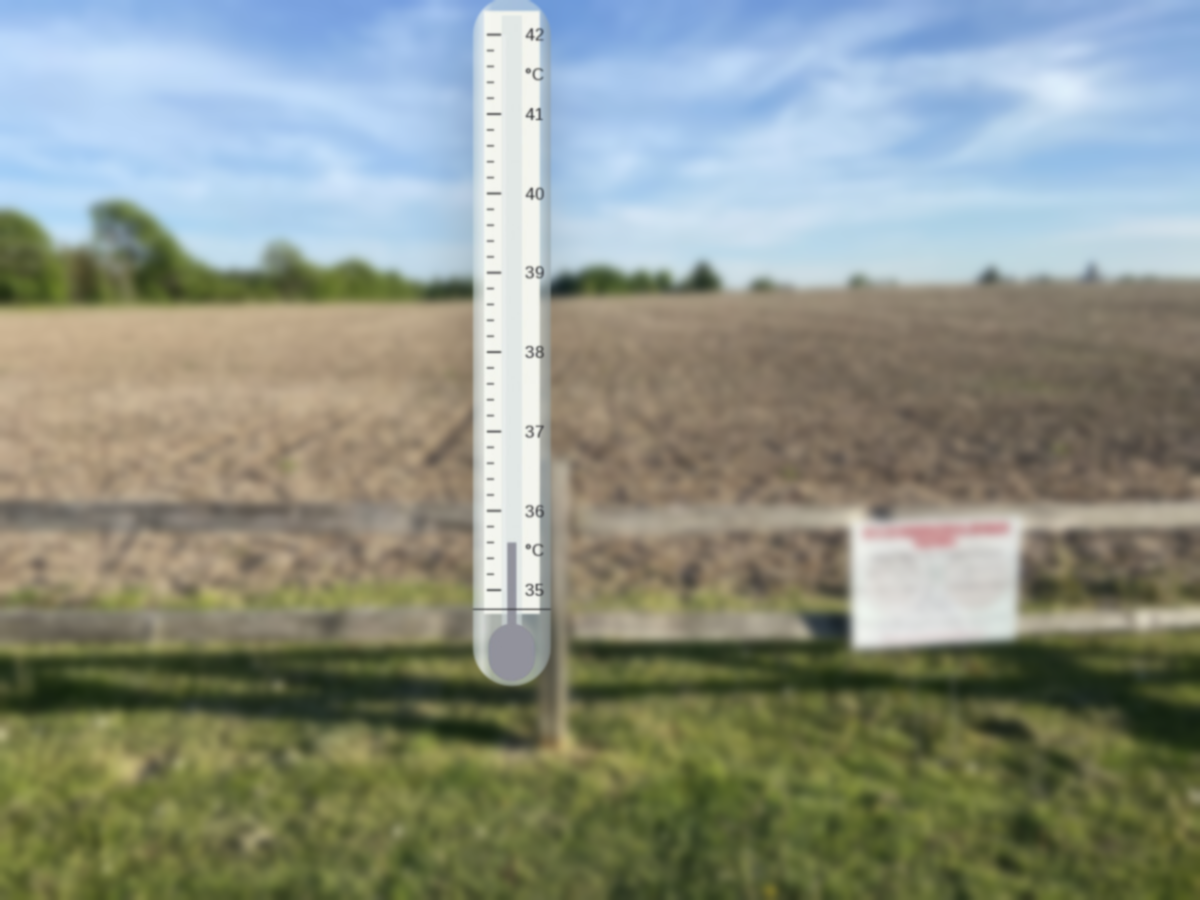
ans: °C 35.6
